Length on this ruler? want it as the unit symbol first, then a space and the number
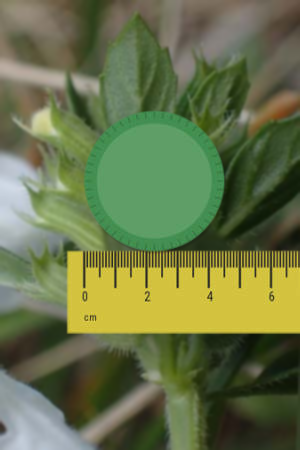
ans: cm 4.5
